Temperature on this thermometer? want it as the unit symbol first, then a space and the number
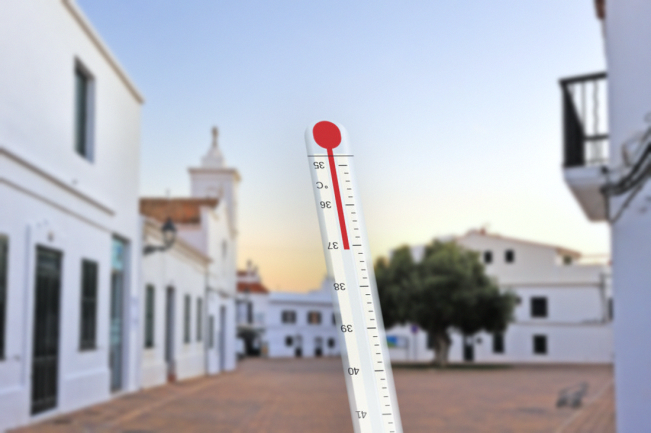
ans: °C 37.1
